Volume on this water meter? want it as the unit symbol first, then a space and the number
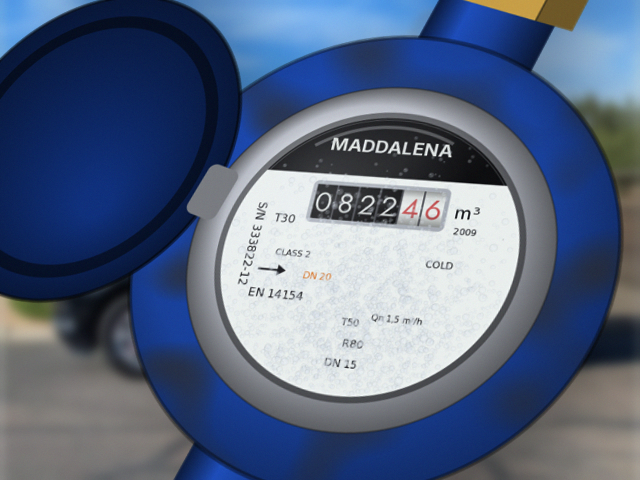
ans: m³ 822.46
